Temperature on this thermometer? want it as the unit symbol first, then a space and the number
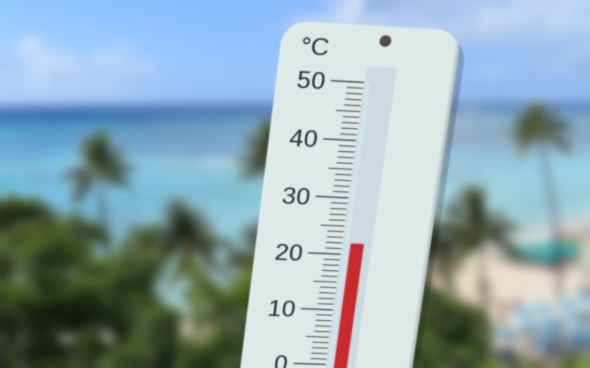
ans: °C 22
